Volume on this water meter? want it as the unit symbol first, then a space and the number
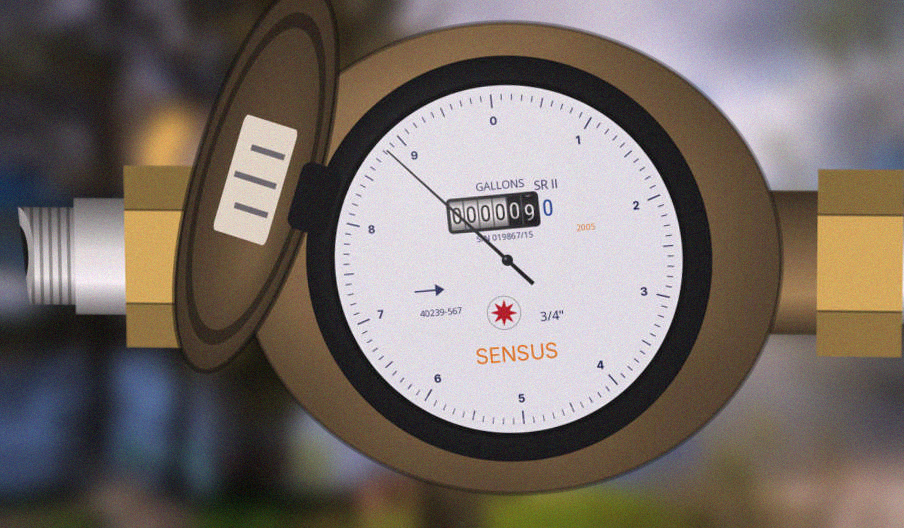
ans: gal 88.8
